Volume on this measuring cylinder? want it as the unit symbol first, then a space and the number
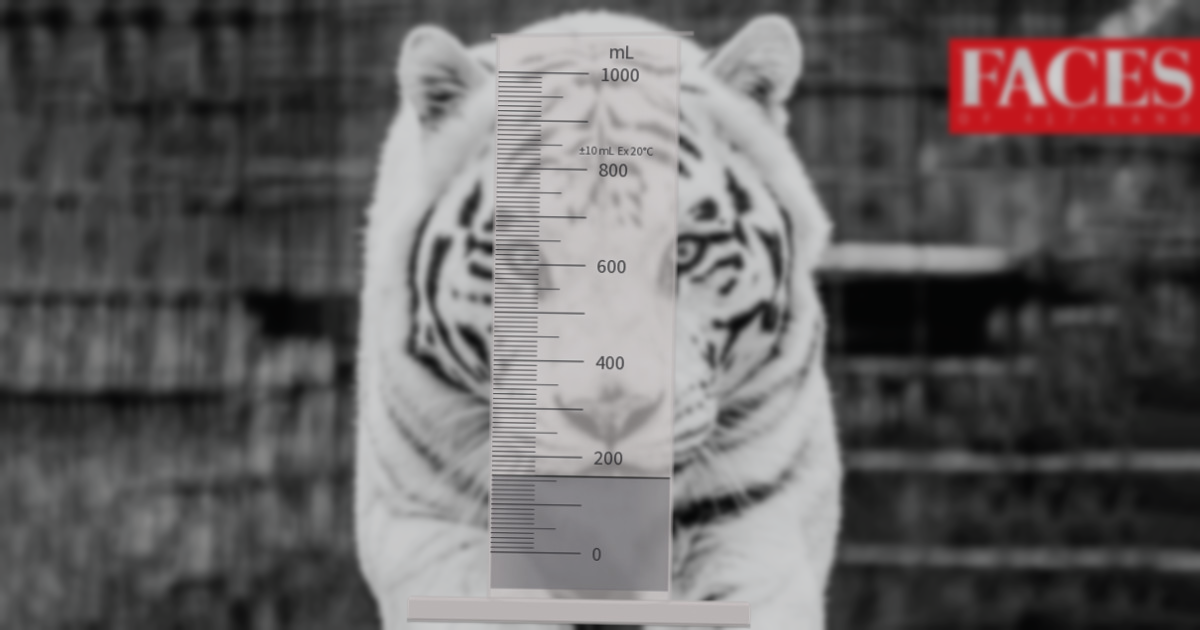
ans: mL 160
